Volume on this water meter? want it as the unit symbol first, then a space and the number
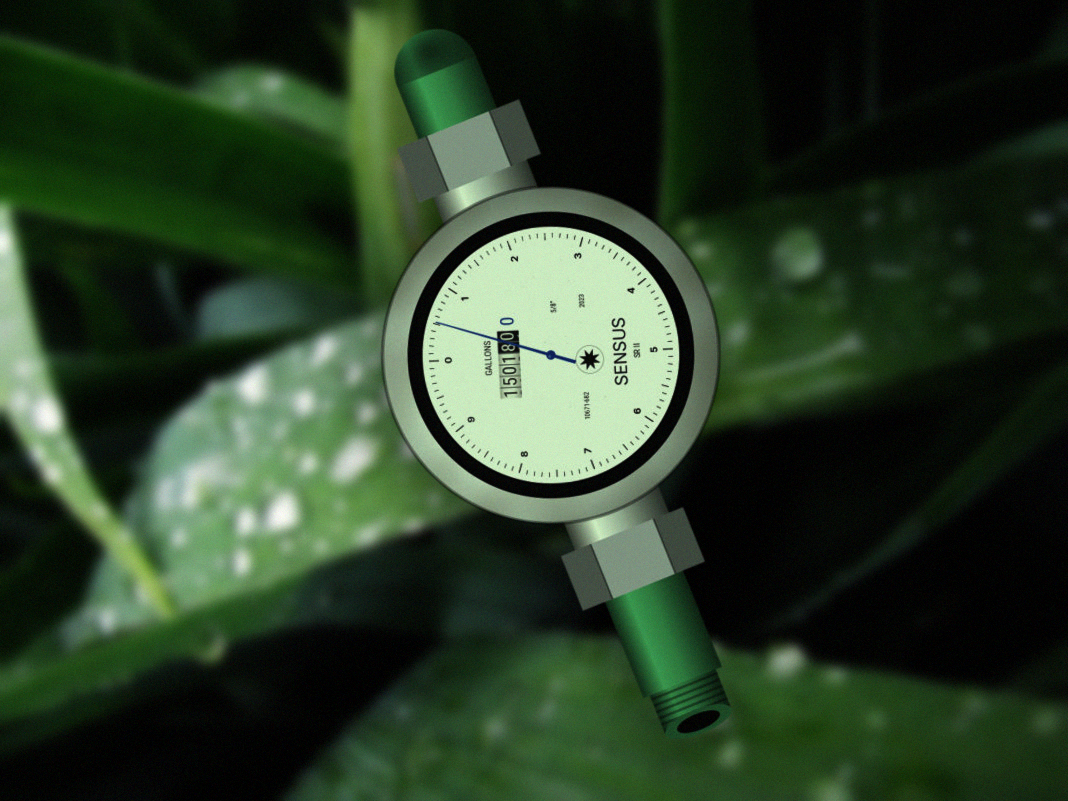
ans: gal 1501800.5
